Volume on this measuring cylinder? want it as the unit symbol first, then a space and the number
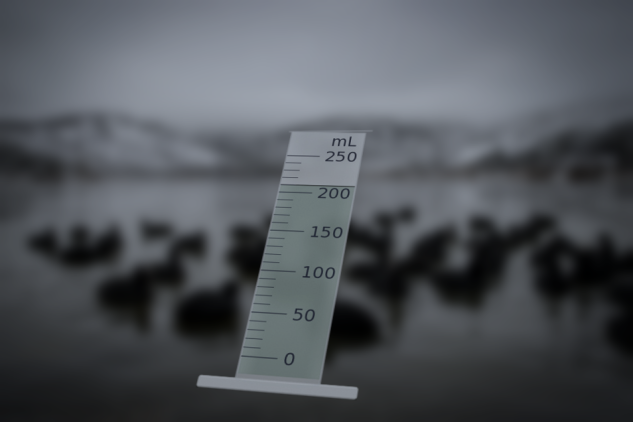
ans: mL 210
